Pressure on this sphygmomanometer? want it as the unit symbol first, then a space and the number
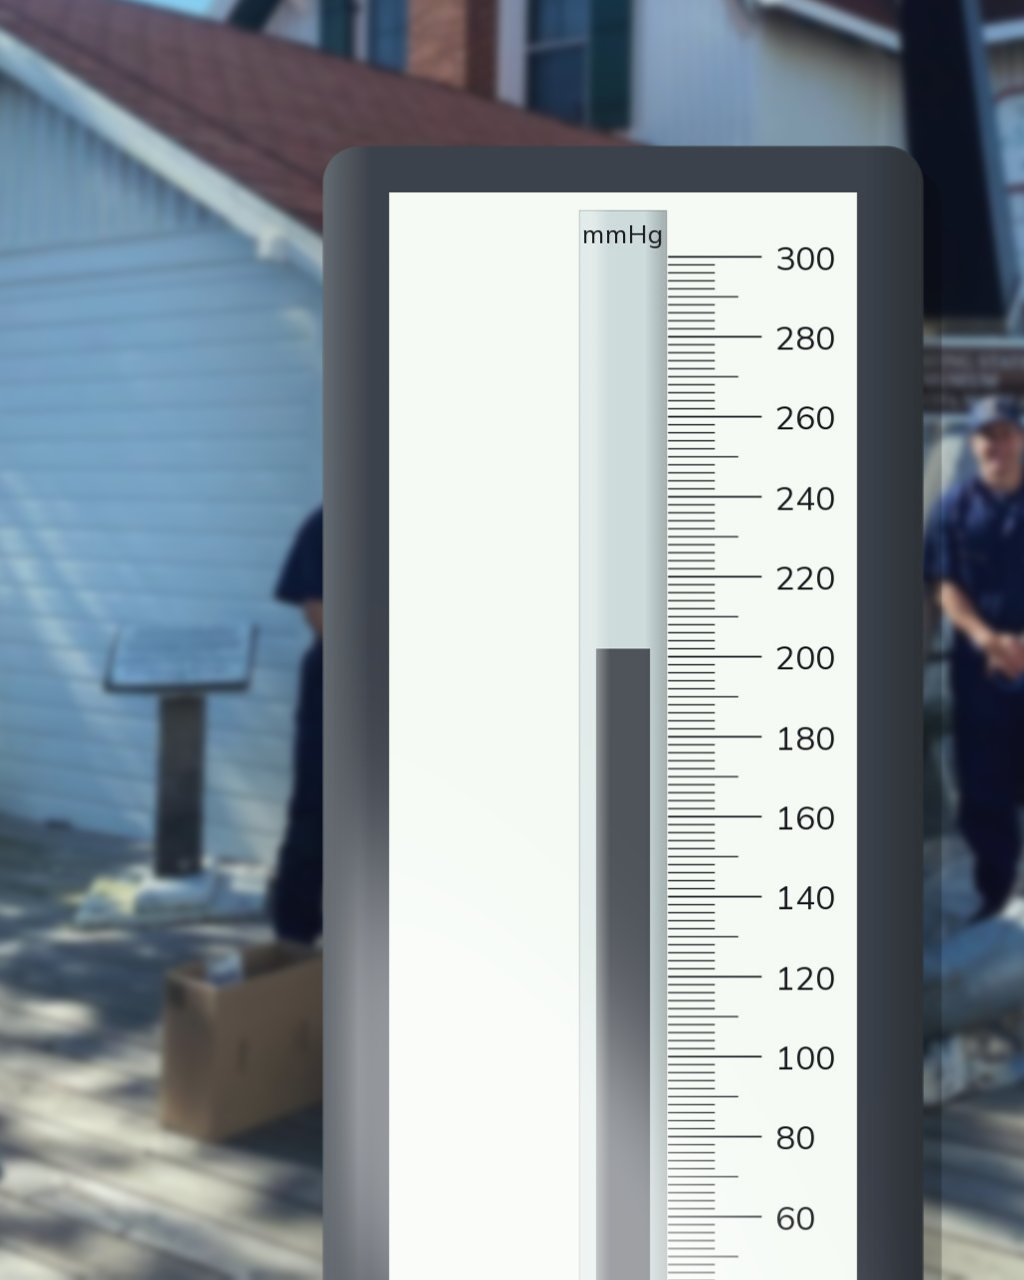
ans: mmHg 202
